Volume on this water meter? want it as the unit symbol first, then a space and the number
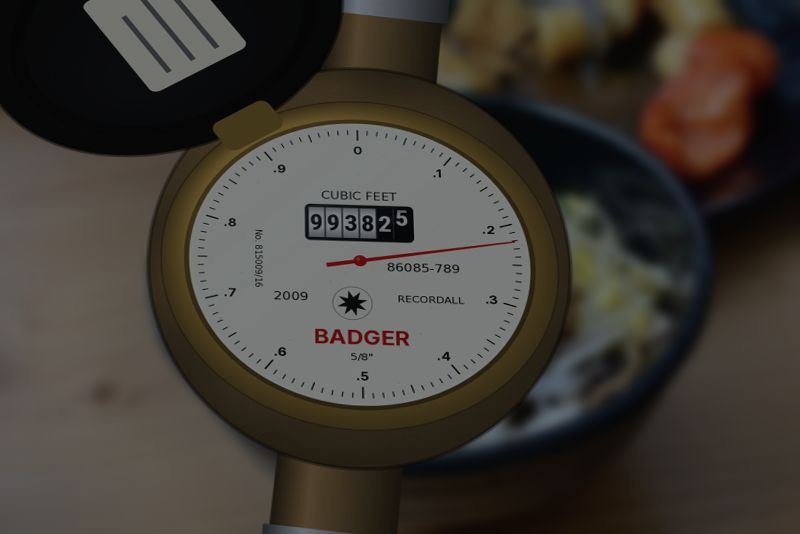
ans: ft³ 993825.22
